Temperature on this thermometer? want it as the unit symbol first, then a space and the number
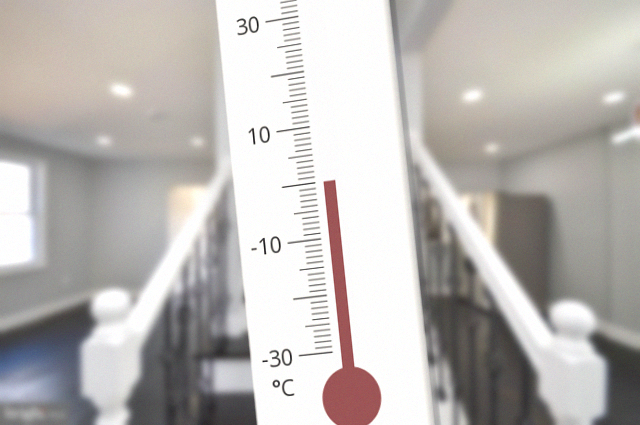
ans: °C 0
